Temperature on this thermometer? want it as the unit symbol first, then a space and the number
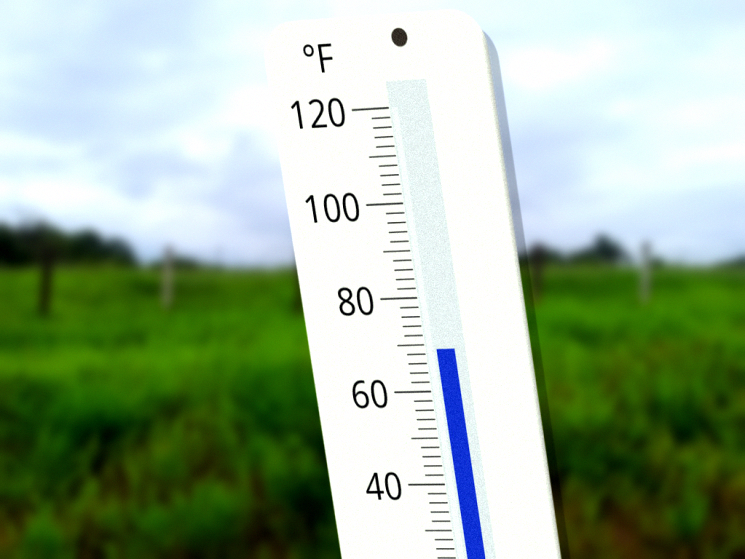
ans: °F 69
